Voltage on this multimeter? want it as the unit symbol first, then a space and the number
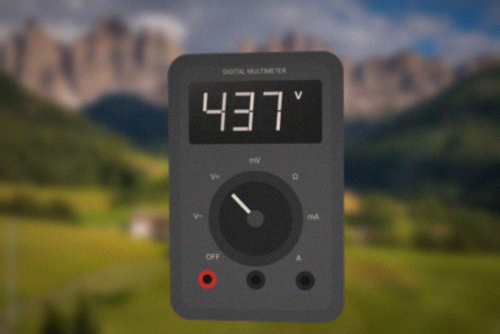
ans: V 437
